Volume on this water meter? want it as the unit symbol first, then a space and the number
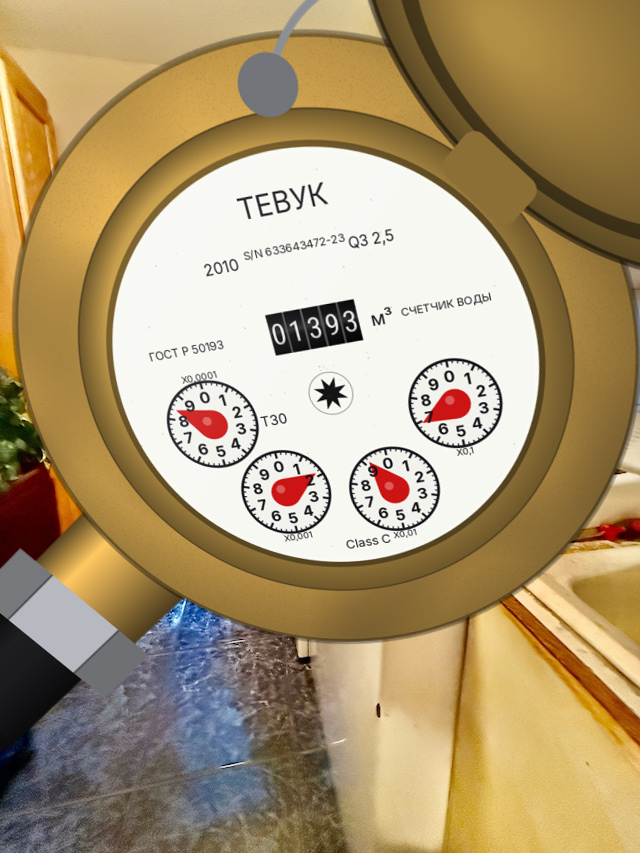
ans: m³ 1393.6918
